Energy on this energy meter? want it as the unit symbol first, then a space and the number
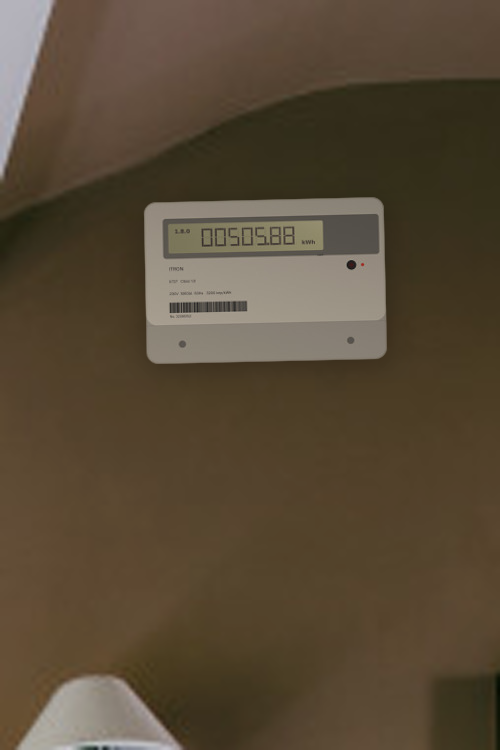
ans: kWh 505.88
